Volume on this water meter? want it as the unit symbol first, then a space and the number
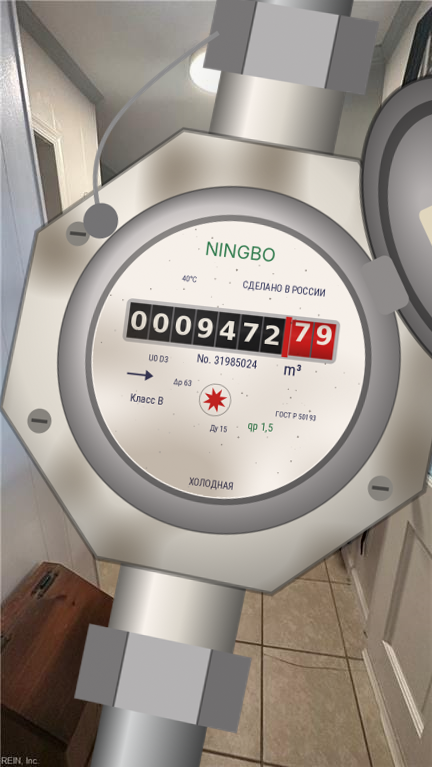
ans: m³ 9472.79
